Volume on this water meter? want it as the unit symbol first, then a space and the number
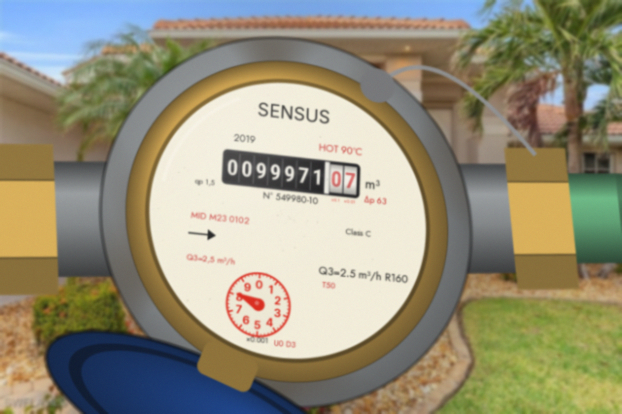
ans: m³ 99971.078
